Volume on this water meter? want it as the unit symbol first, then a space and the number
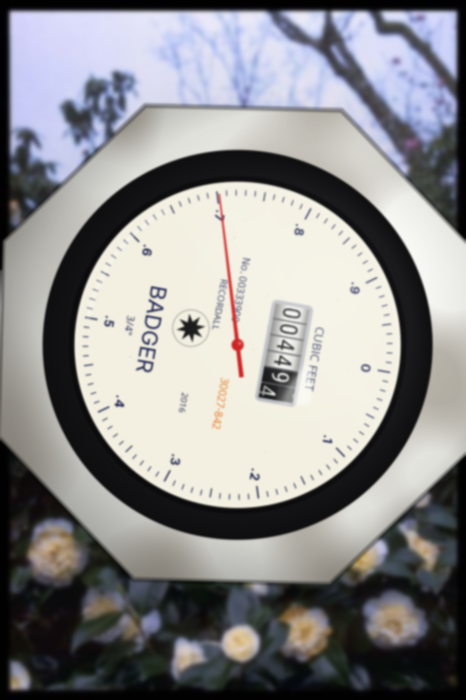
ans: ft³ 4493.70
